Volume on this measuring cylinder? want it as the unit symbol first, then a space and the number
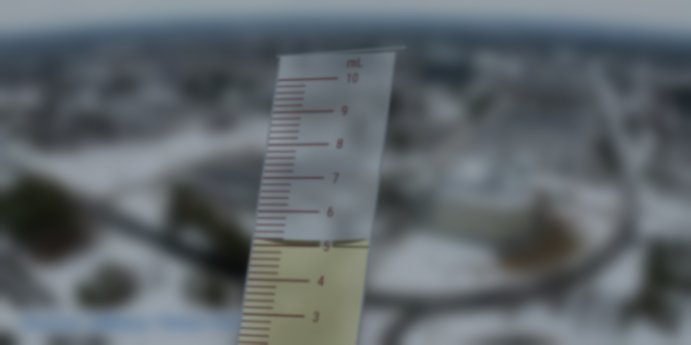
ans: mL 5
